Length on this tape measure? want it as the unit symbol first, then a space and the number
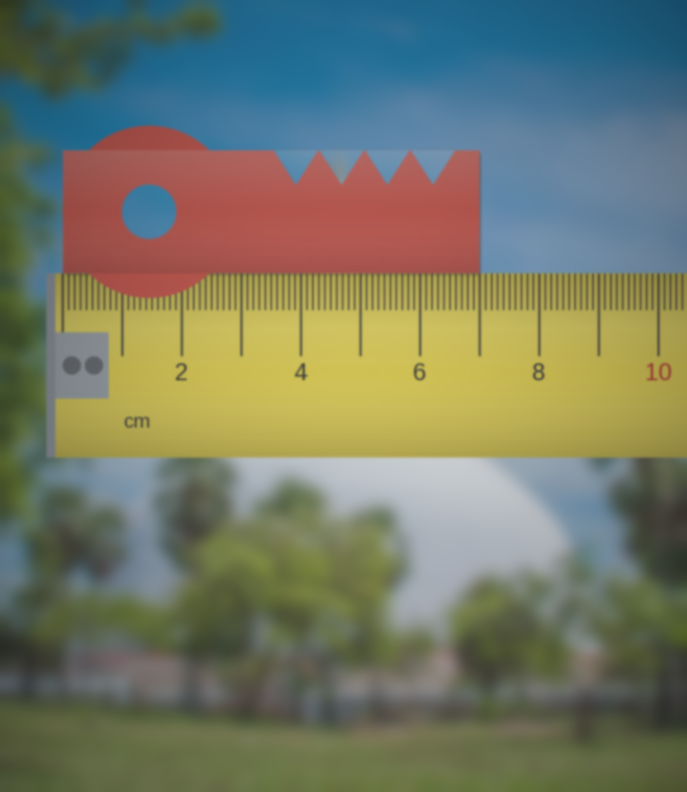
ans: cm 7
